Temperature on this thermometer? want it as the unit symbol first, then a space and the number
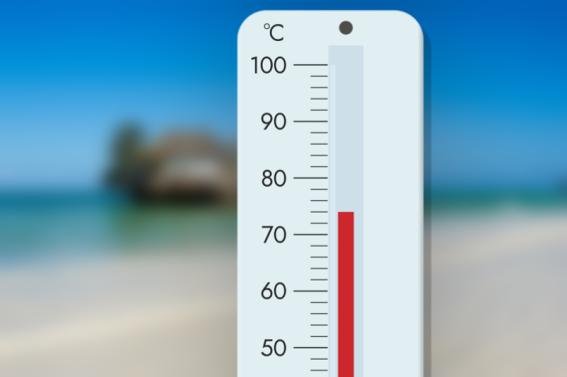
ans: °C 74
